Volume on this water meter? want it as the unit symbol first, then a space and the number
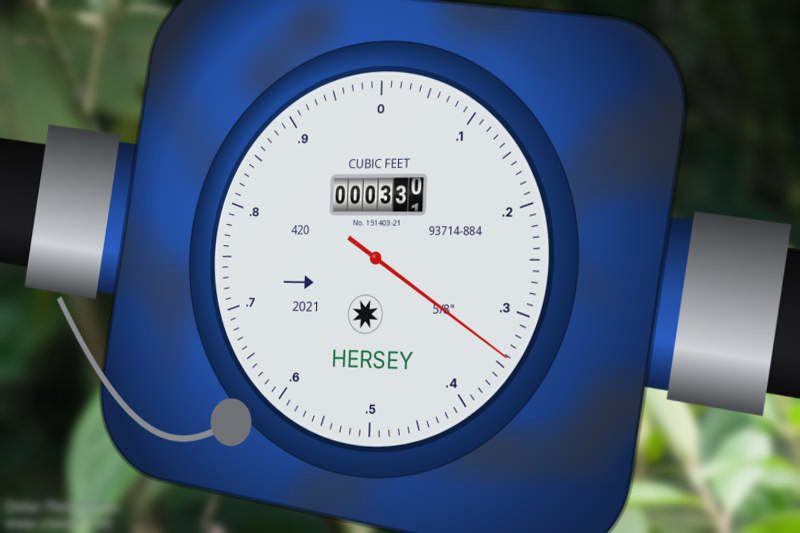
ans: ft³ 330.34
